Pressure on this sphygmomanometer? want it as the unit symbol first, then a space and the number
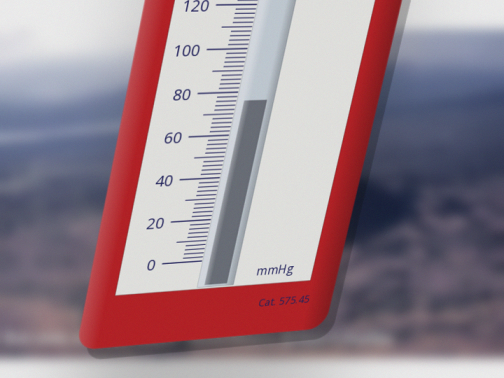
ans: mmHg 76
